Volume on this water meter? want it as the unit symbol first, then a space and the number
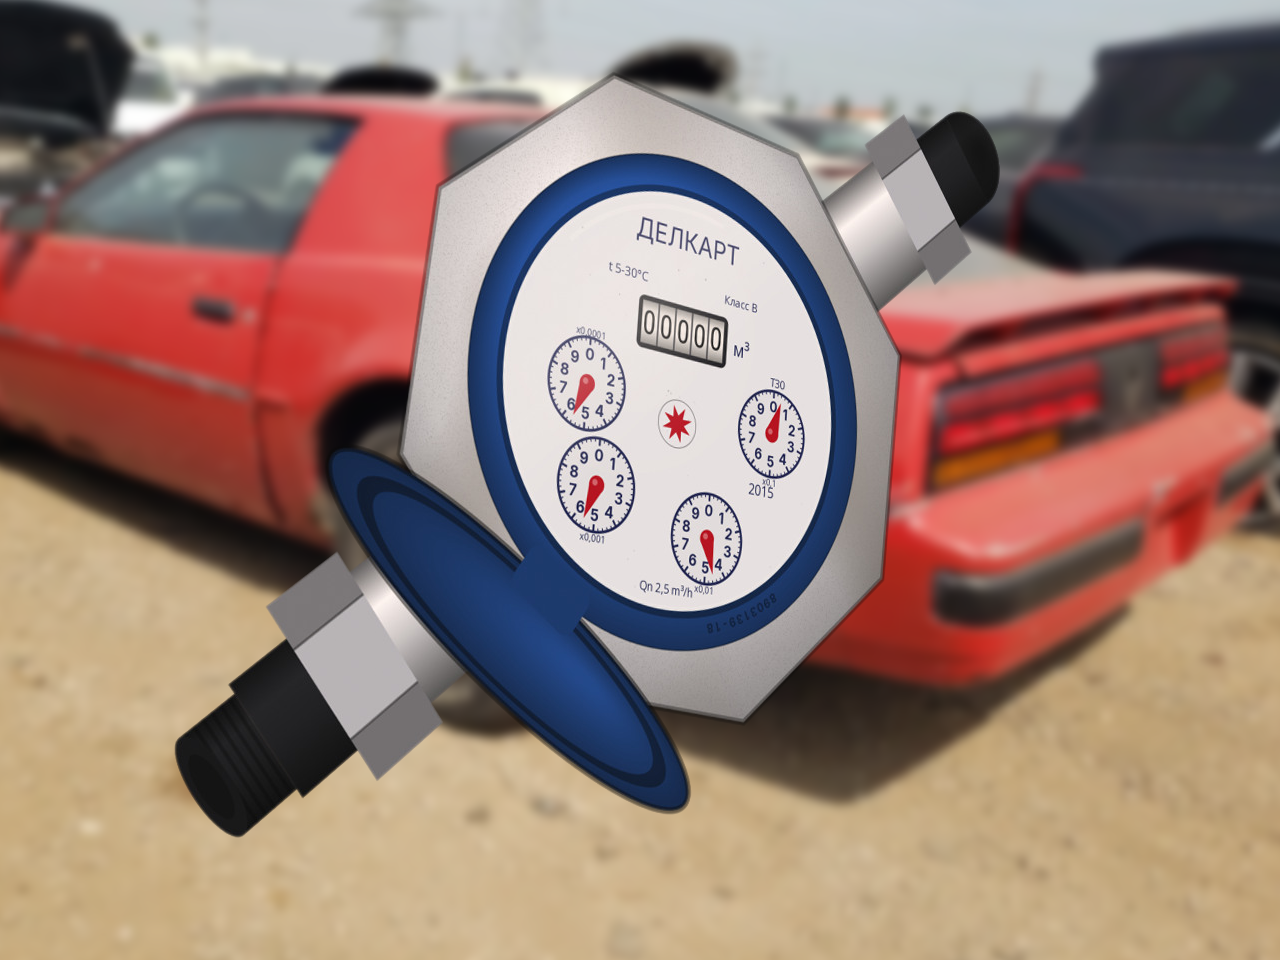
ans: m³ 0.0455
